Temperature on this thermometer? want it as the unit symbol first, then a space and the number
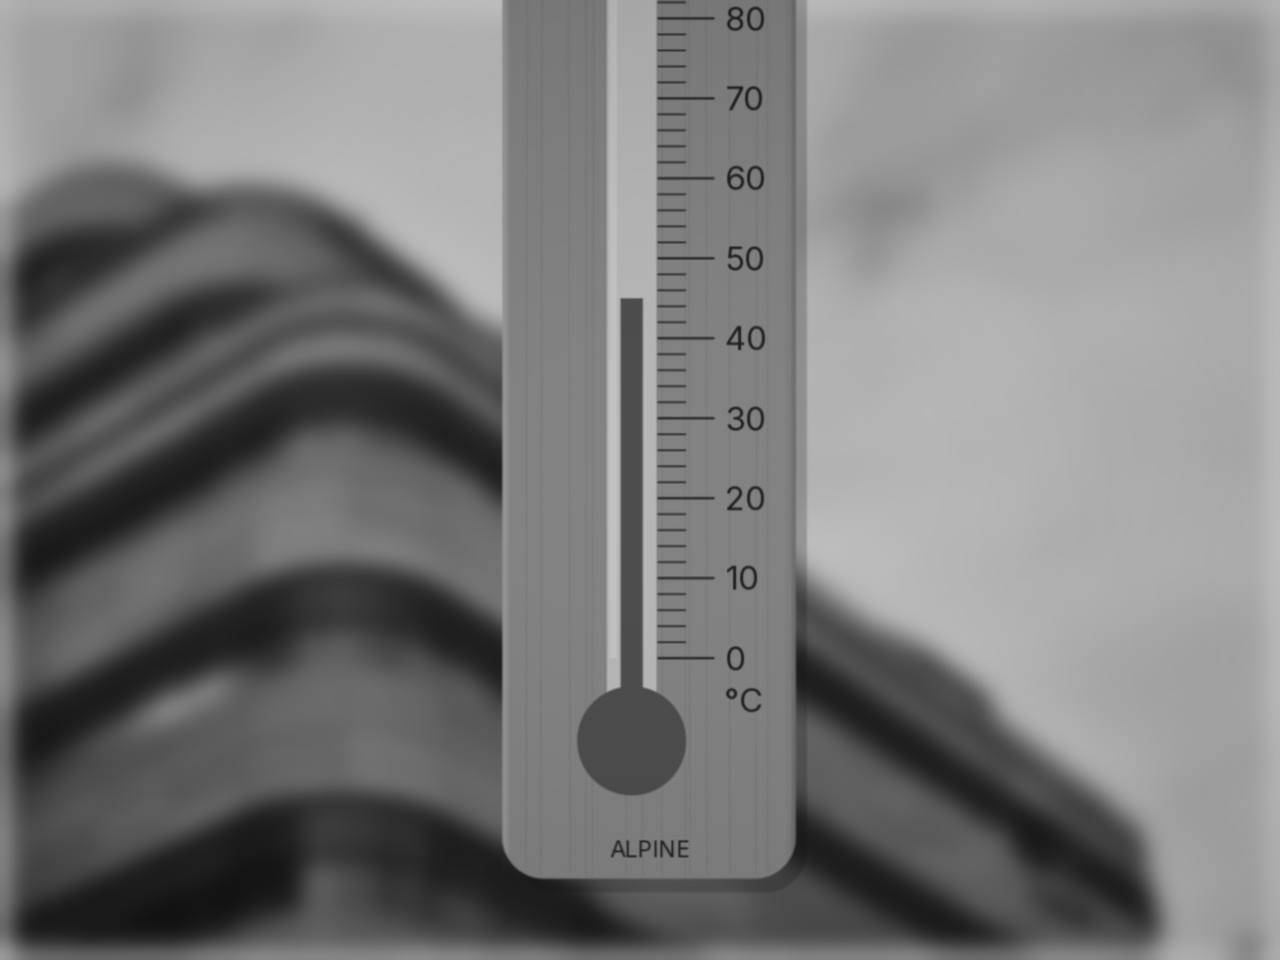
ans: °C 45
